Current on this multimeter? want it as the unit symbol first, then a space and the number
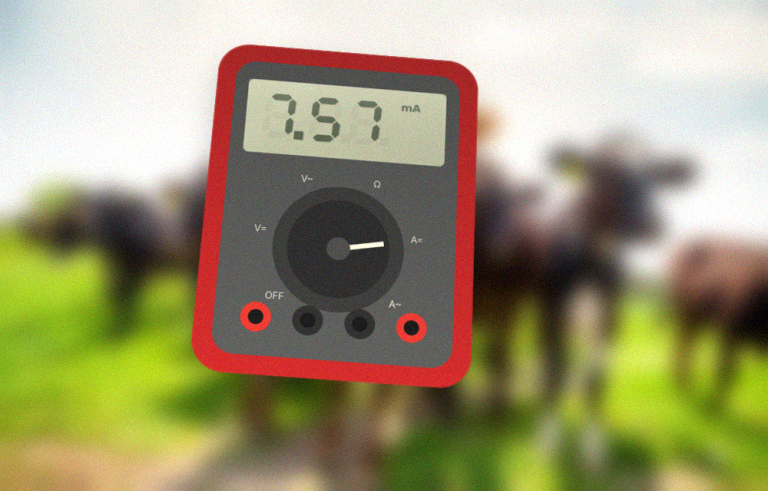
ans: mA 7.57
